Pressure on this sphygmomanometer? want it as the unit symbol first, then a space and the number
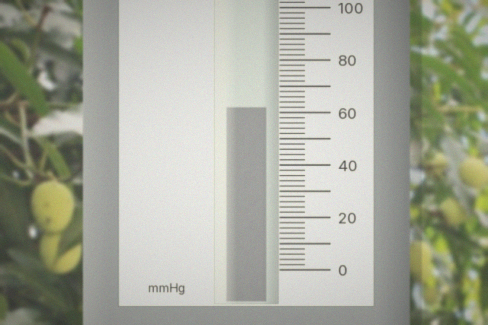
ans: mmHg 62
